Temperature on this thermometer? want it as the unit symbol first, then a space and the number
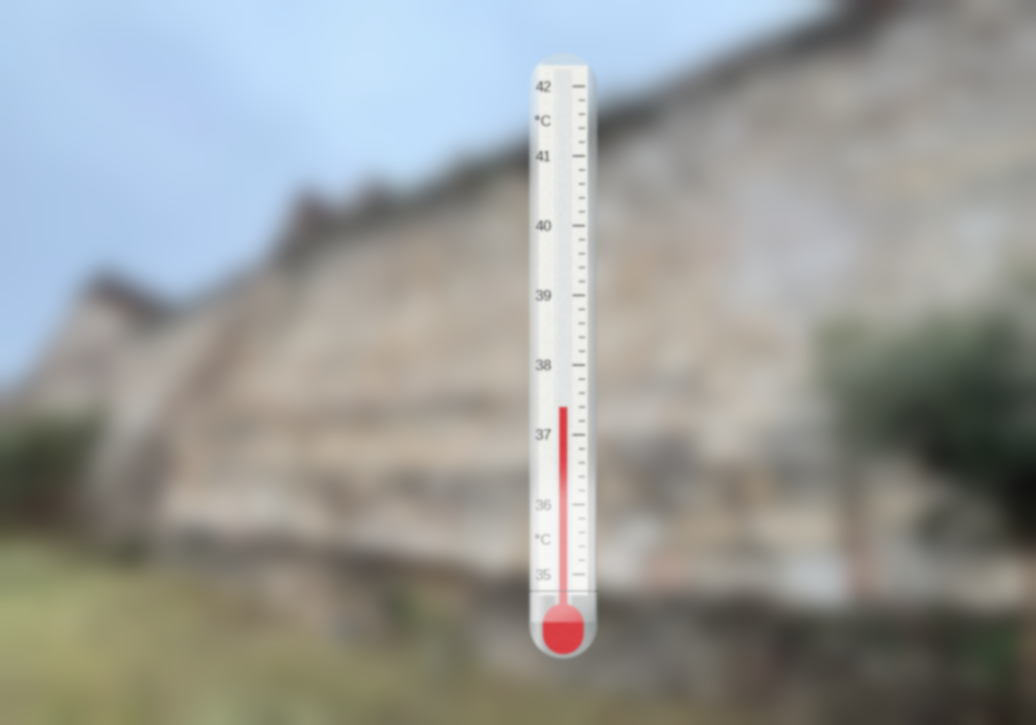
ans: °C 37.4
